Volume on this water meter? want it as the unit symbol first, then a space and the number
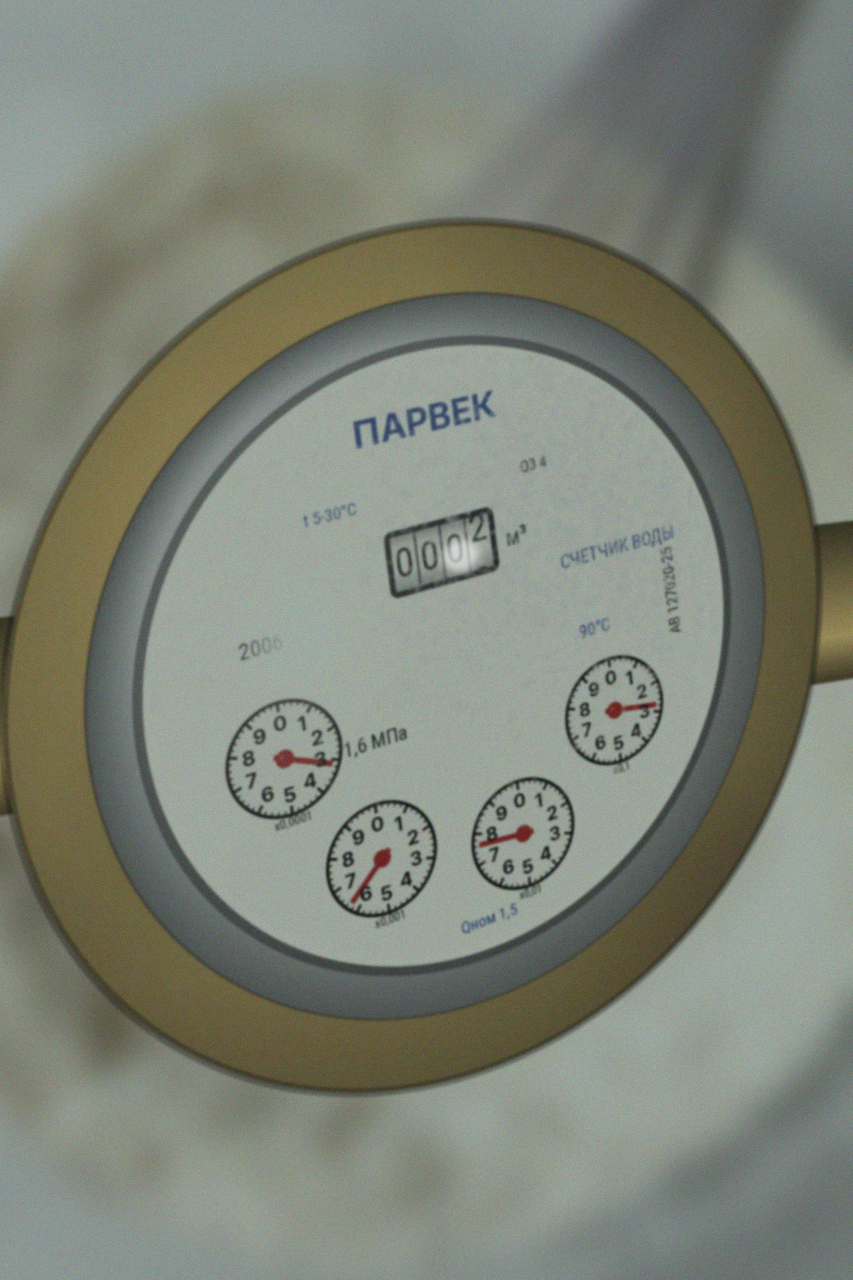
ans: m³ 2.2763
